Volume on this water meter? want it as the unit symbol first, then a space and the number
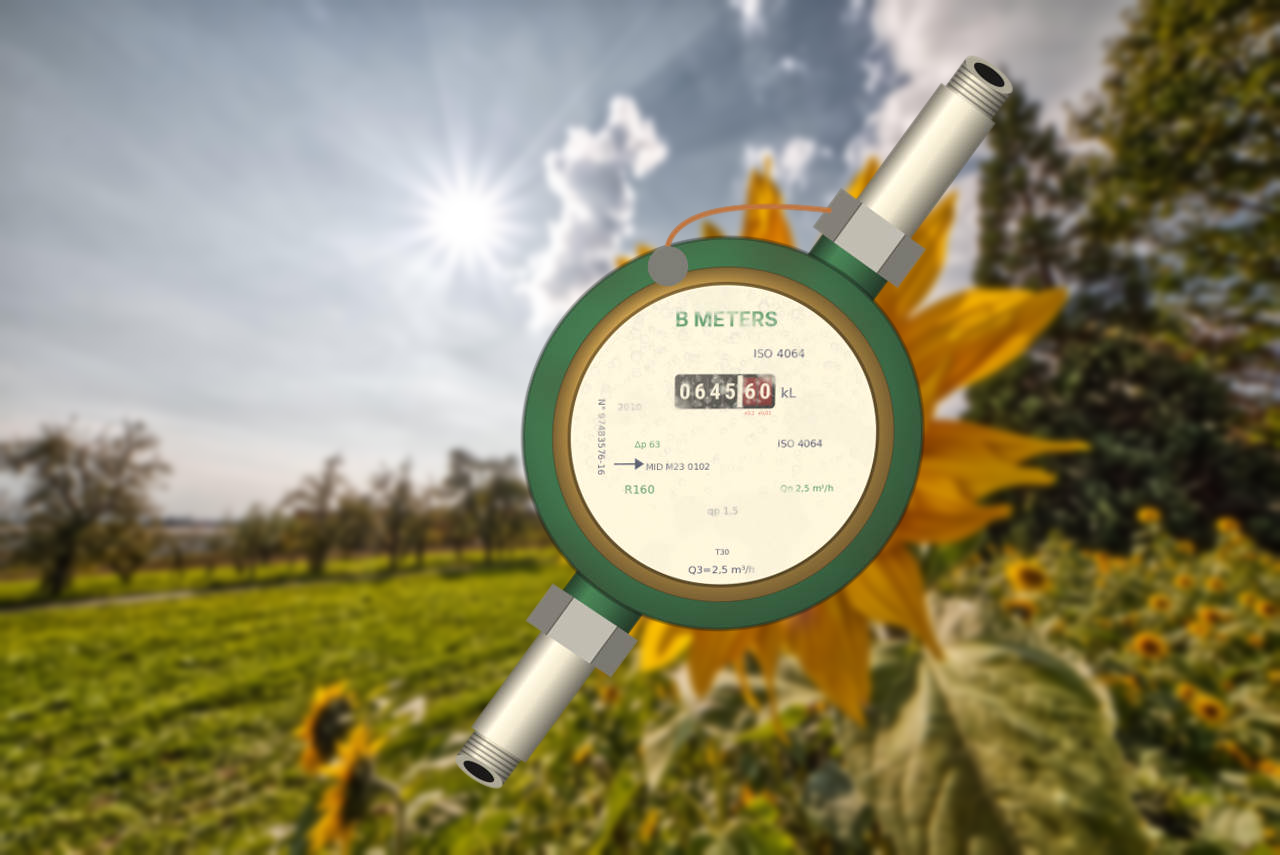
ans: kL 645.60
